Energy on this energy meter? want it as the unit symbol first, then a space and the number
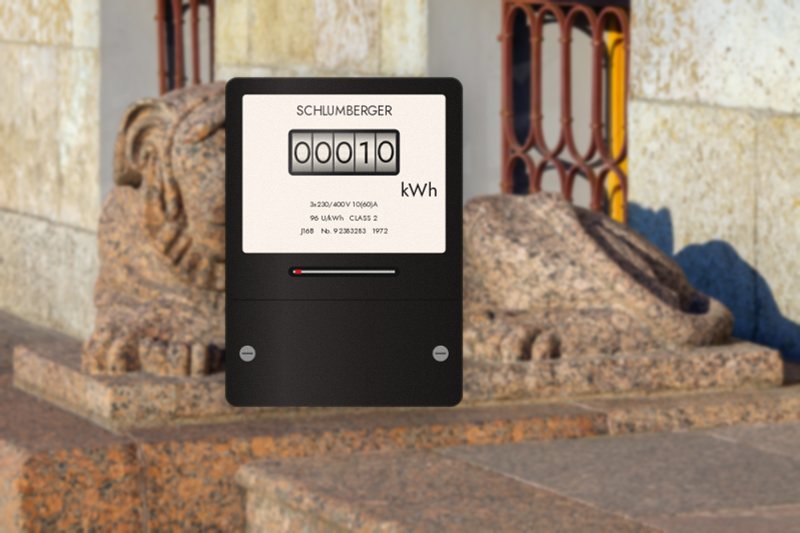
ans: kWh 10
